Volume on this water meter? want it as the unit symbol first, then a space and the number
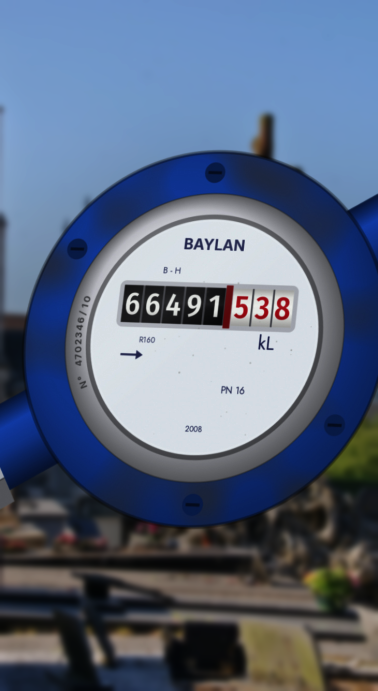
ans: kL 66491.538
